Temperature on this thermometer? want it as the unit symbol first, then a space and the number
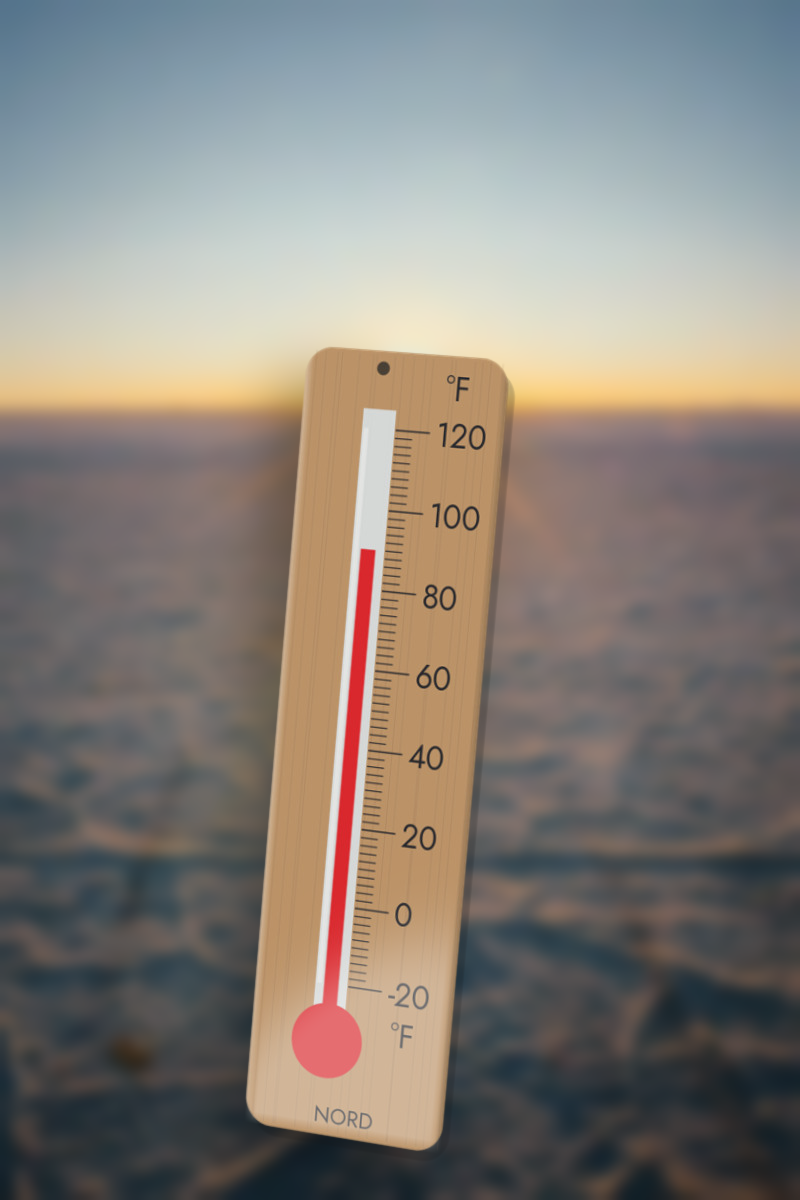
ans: °F 90
